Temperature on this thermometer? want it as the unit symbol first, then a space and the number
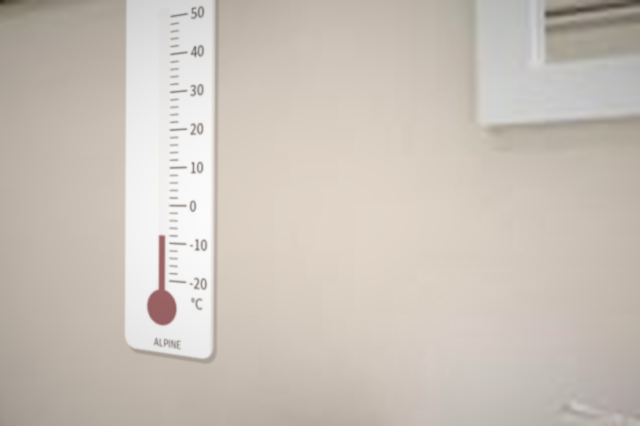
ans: °C -8
